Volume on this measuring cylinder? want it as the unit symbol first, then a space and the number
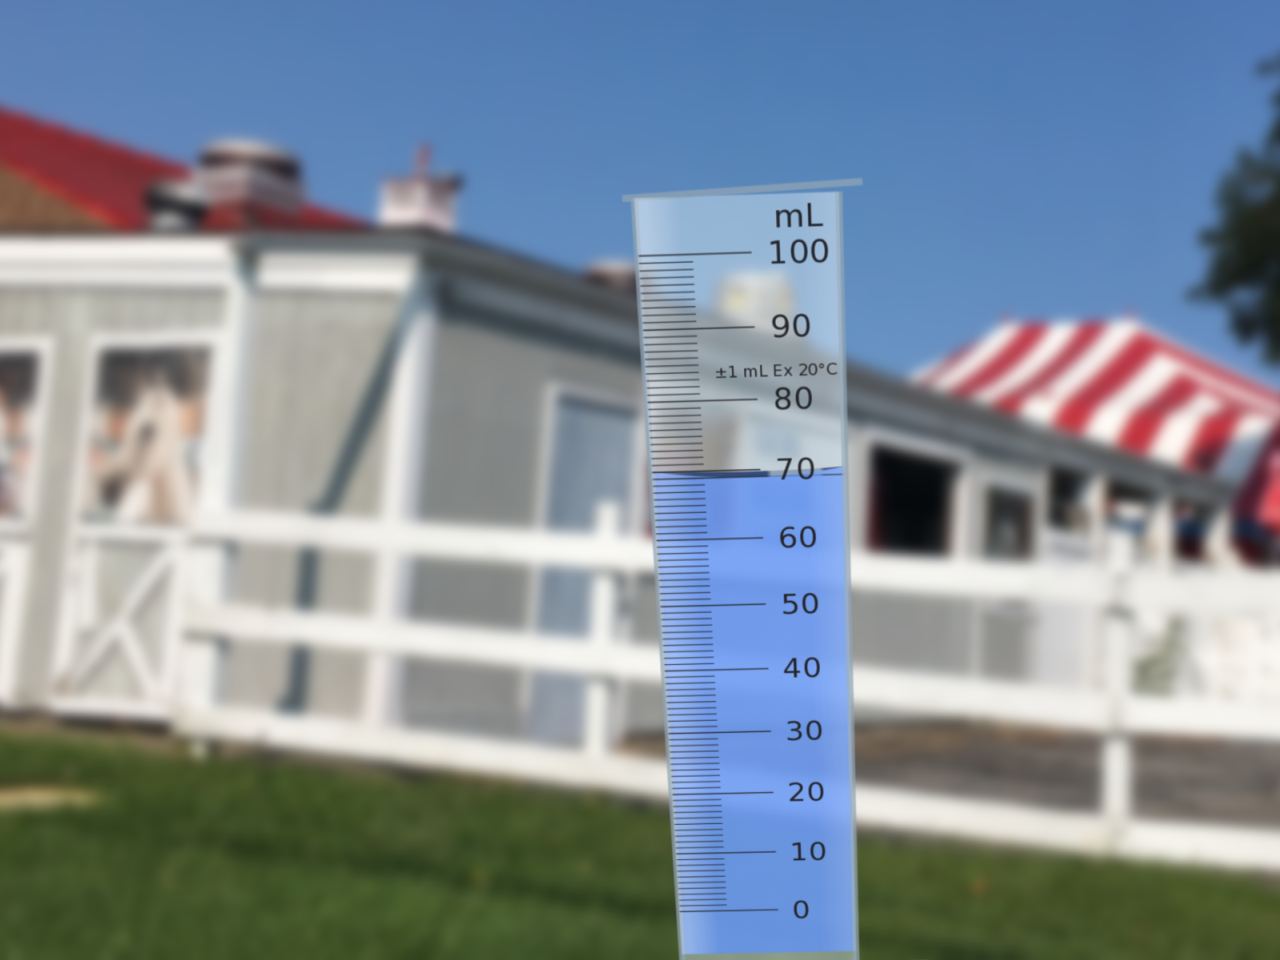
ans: mL 69
